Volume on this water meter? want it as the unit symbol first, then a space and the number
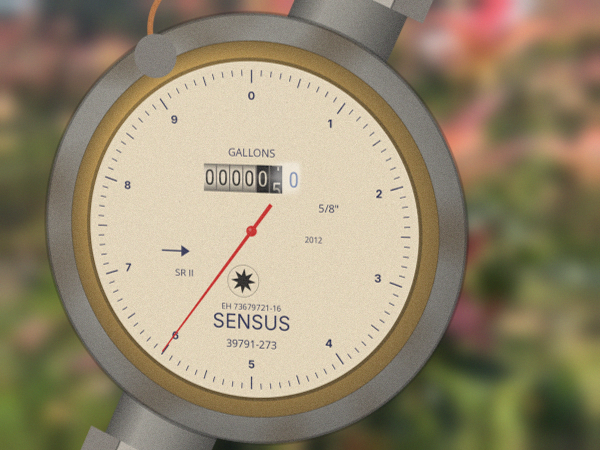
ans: gal 46.0
